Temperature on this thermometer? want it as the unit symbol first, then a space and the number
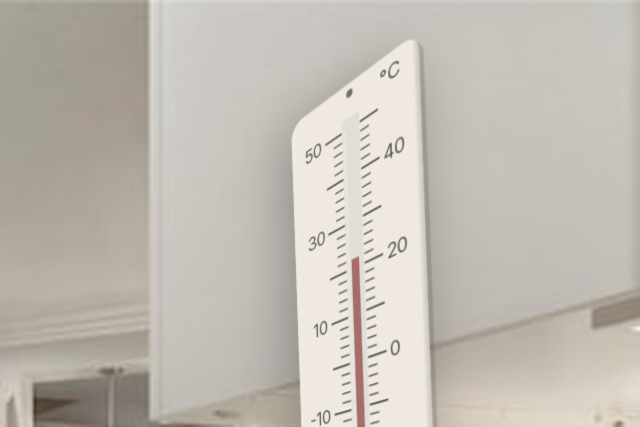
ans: °C 22
